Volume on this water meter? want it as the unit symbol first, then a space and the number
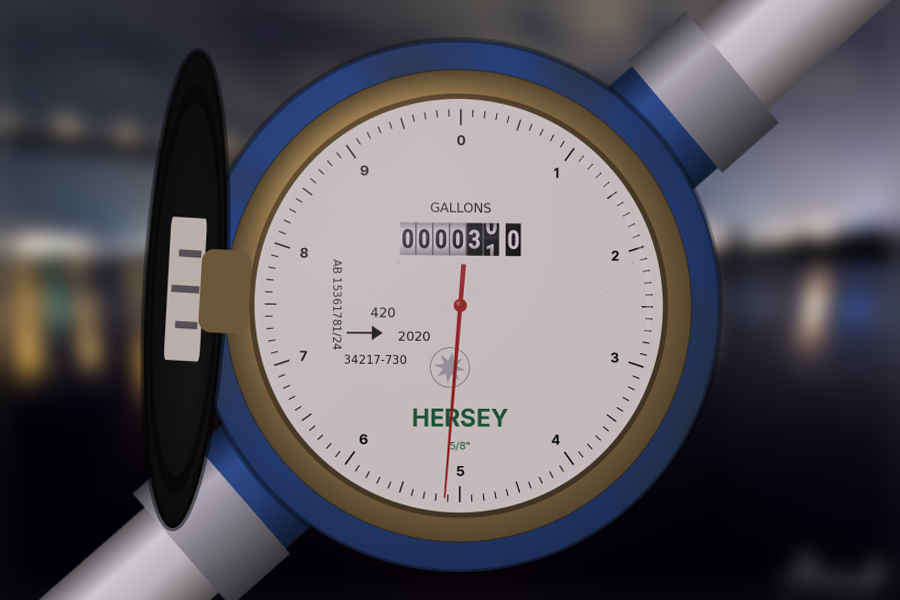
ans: gal 305.1
